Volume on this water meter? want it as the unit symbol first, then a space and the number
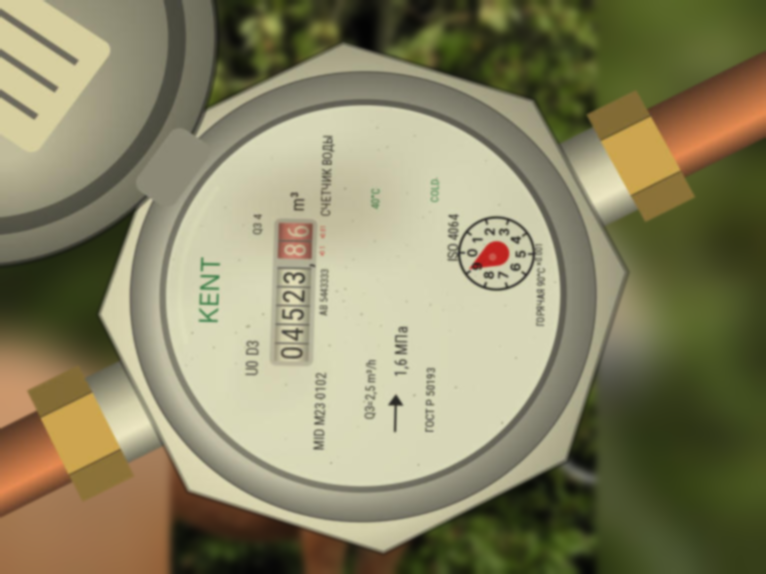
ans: m³ 4523.859
